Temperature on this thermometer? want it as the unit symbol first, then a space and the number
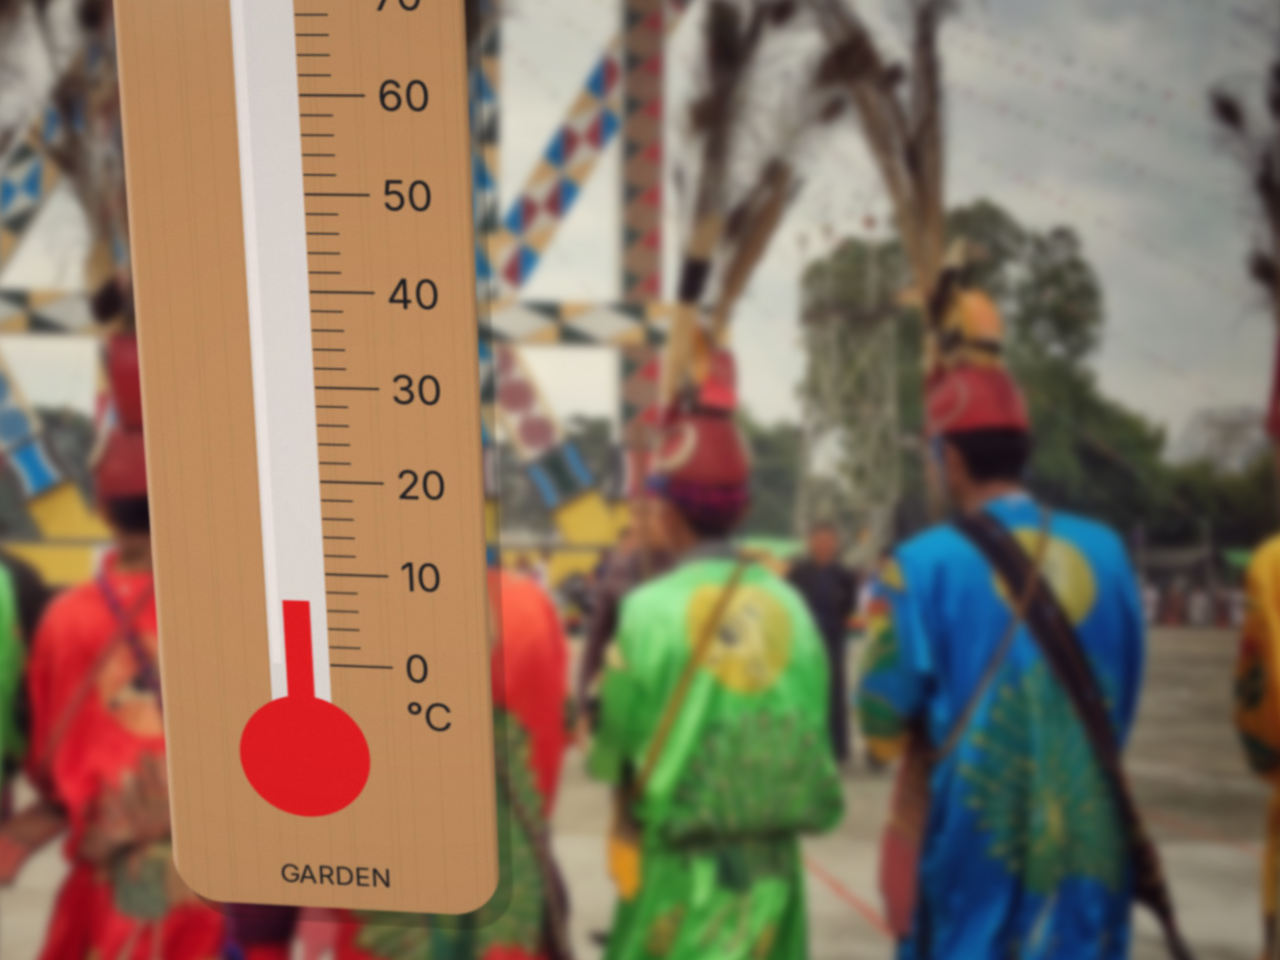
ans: °C 7
